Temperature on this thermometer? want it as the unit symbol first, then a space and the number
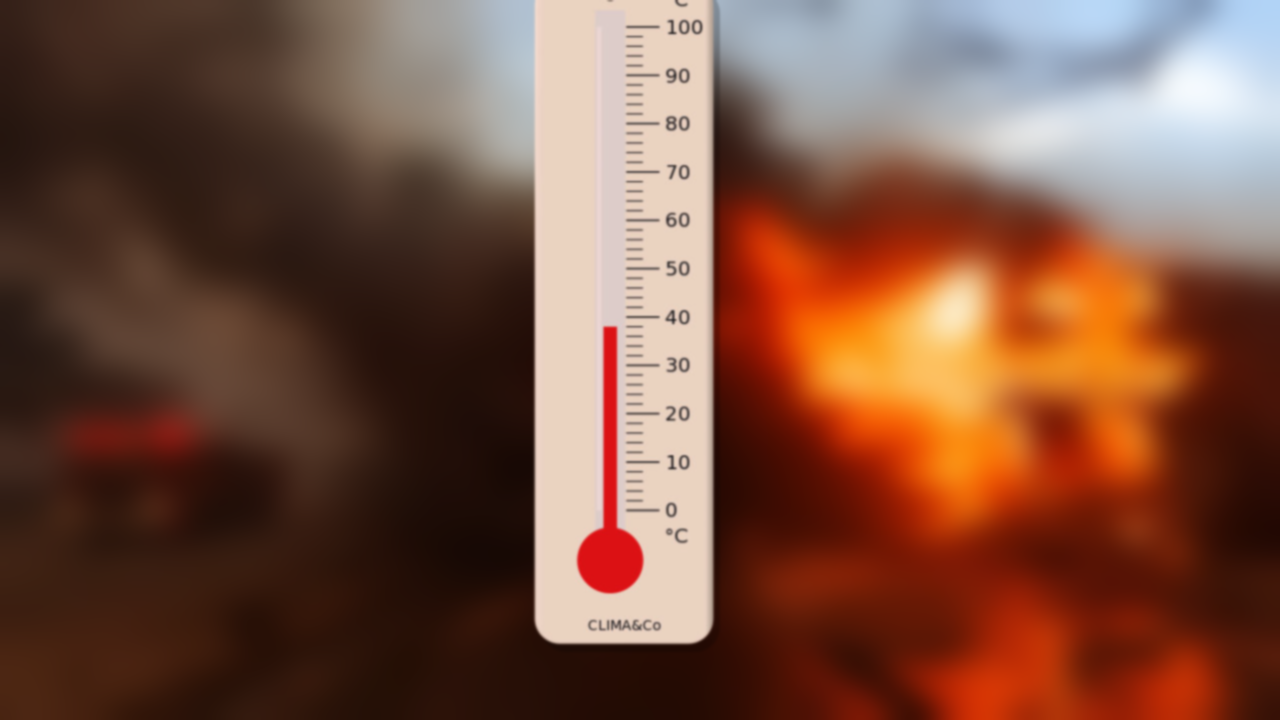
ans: °C 38
